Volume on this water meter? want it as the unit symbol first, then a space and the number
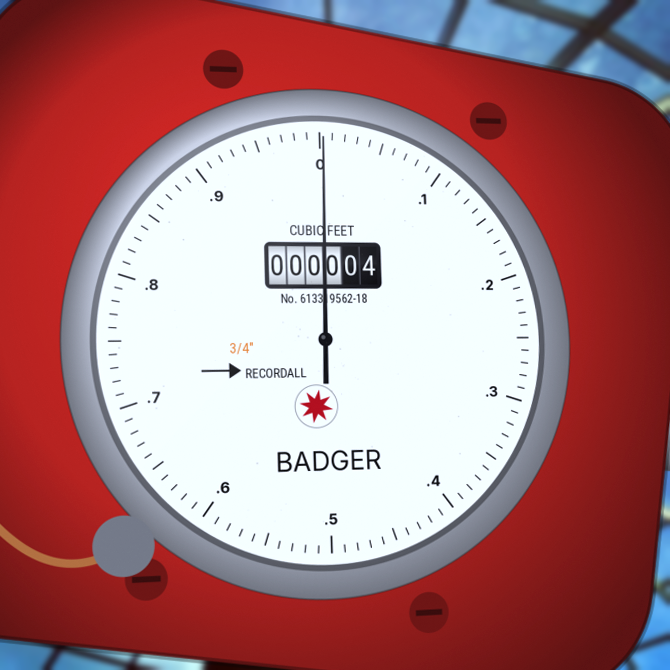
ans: ft³ 4.00
